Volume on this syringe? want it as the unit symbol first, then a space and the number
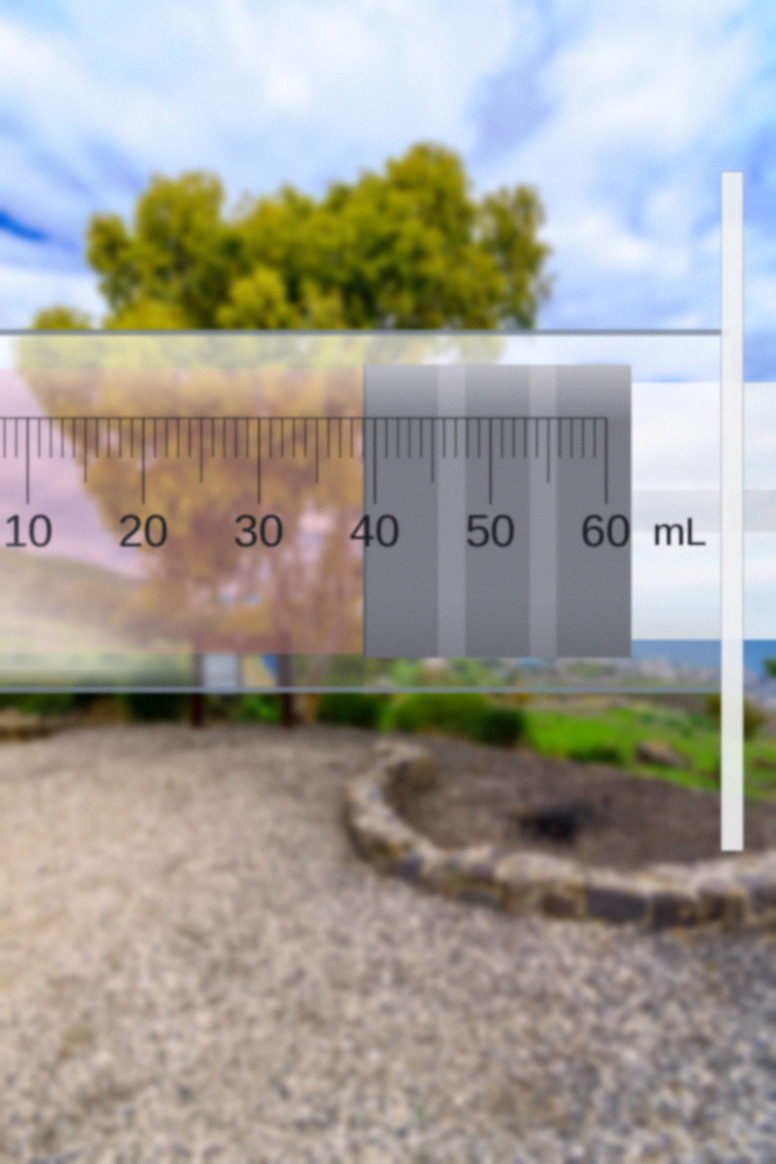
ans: mL 39
